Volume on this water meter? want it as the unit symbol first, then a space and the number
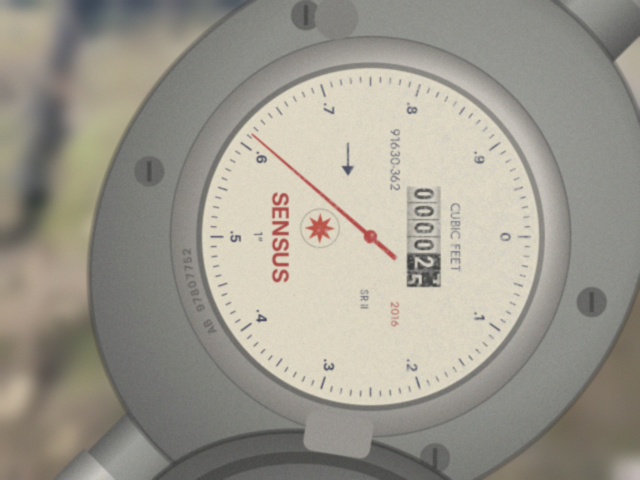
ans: ft³ 24.61
